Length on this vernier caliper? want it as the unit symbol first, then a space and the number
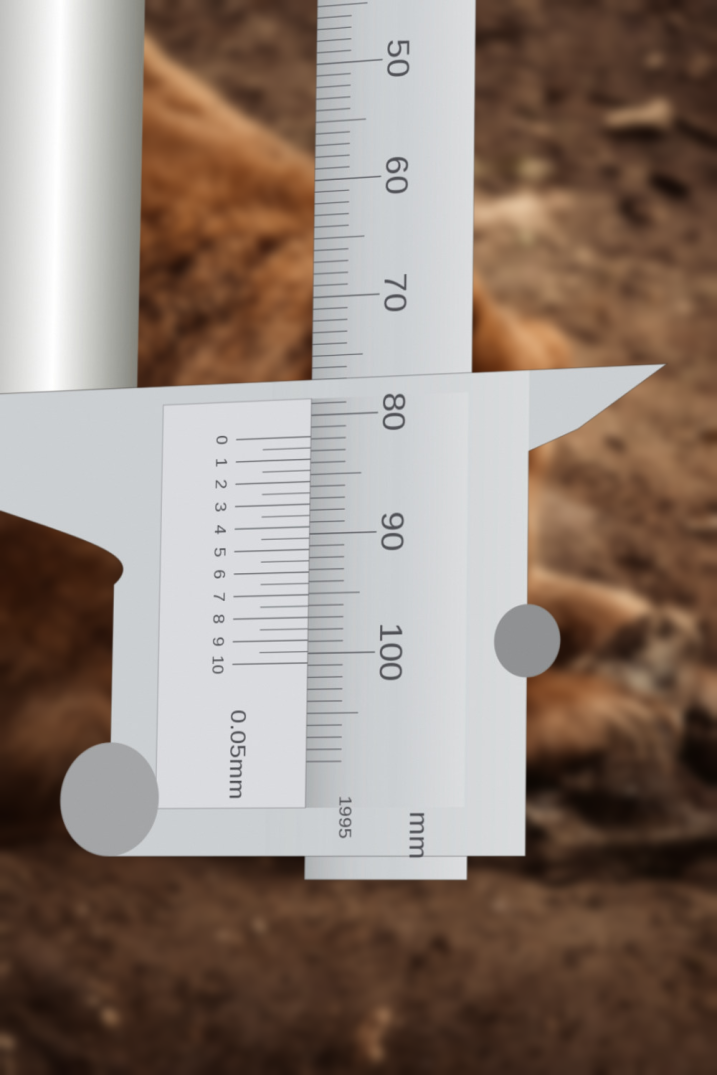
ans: mm 81.8
